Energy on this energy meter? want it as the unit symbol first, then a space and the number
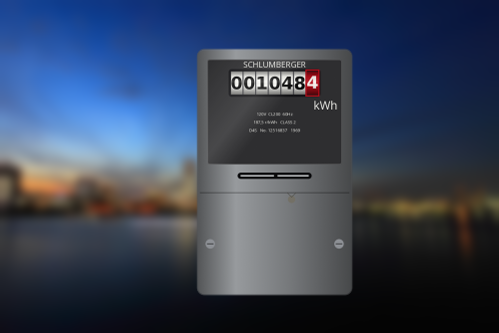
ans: kWh 1048.4
